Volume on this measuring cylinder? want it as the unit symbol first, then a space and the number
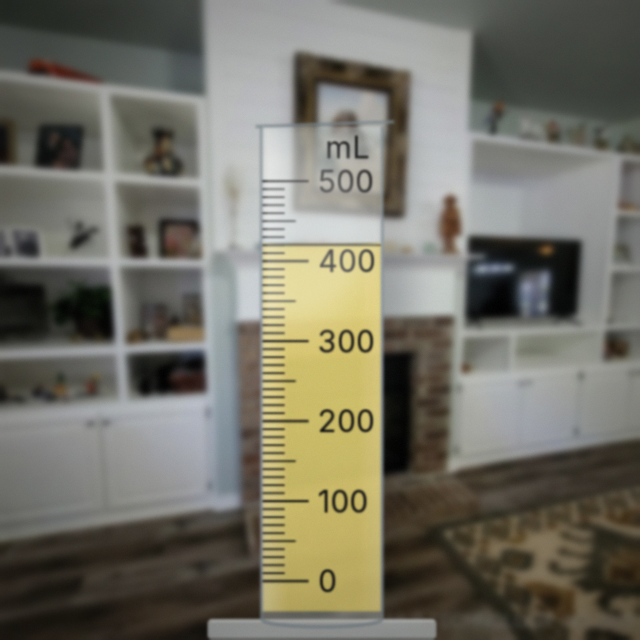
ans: mL 420
